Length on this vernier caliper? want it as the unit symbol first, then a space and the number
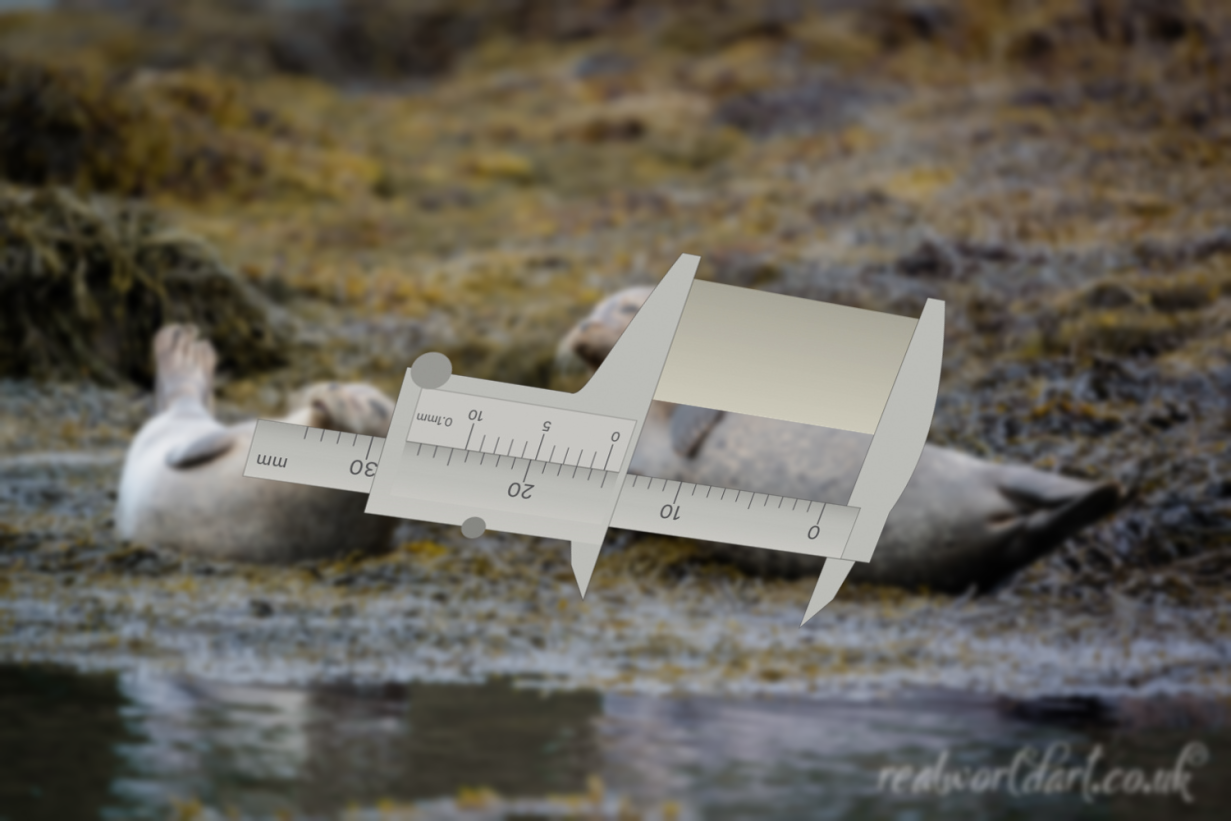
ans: mm 15.2
